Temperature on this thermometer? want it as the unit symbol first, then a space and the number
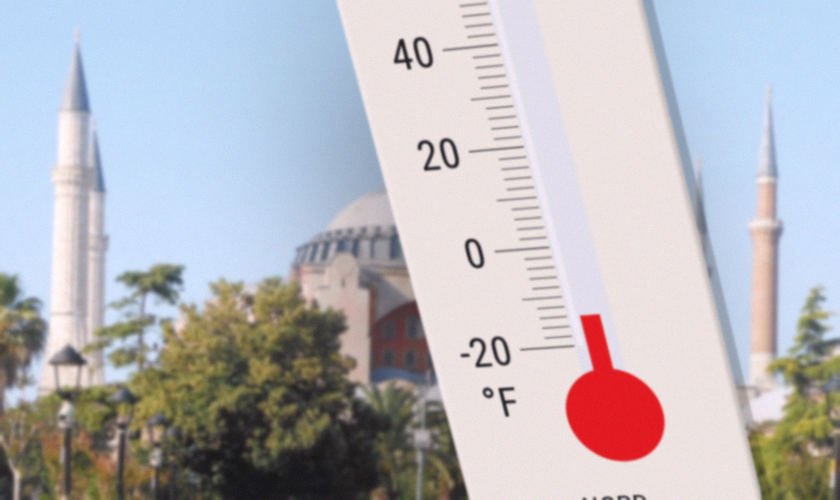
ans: °F -14
